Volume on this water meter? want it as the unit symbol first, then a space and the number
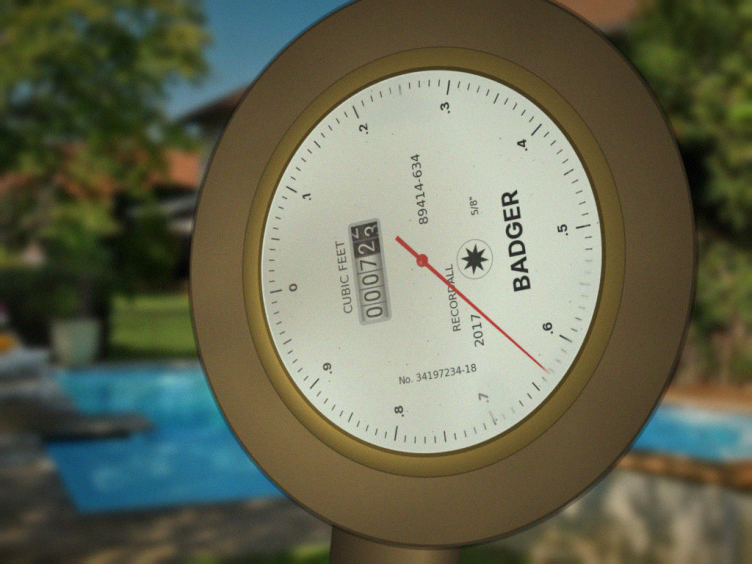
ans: ft³ 722.63
